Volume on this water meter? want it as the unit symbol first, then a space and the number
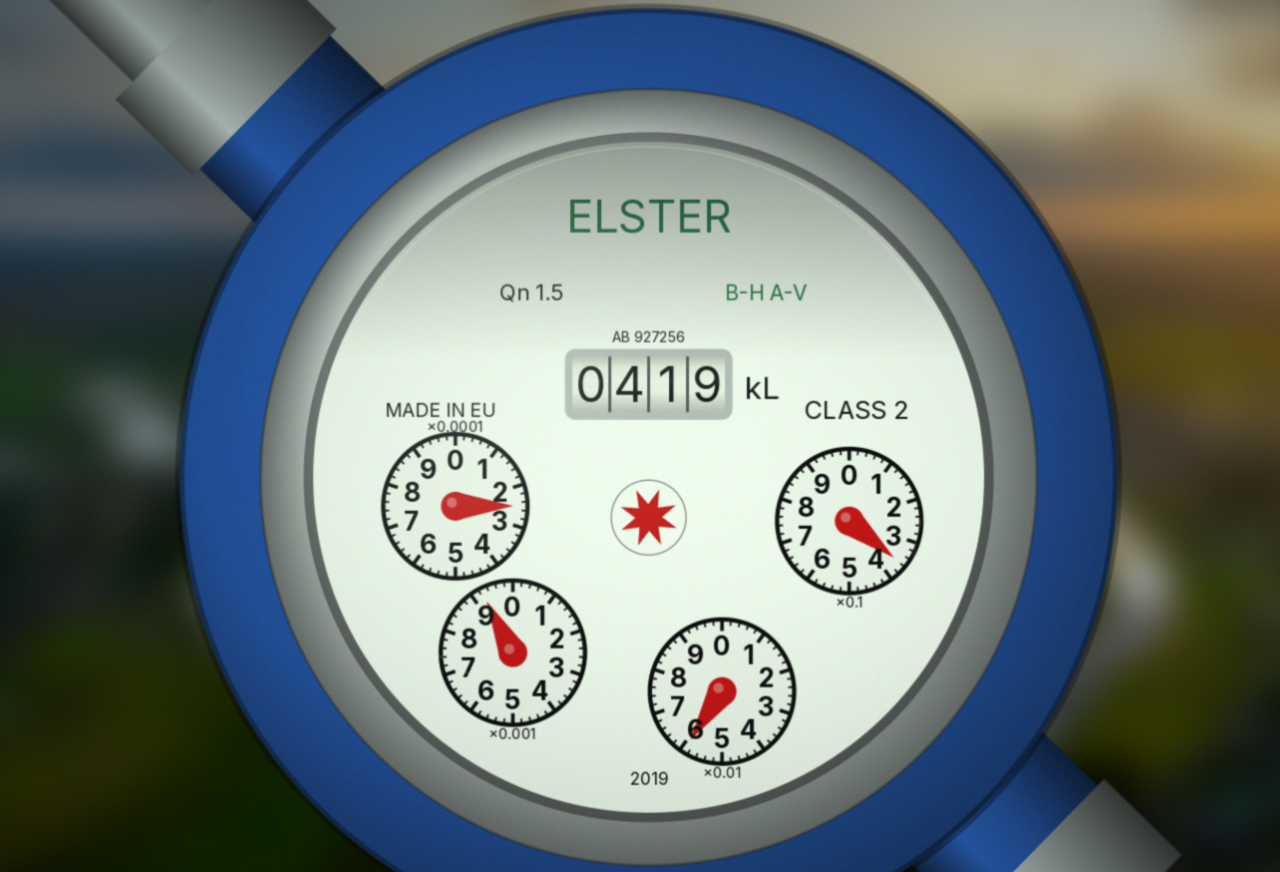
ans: kL 419.3592
